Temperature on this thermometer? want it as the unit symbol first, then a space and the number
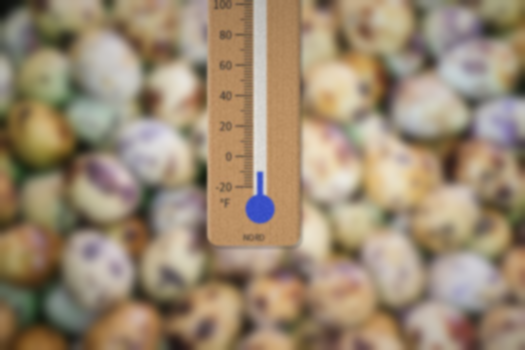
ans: °F -10
